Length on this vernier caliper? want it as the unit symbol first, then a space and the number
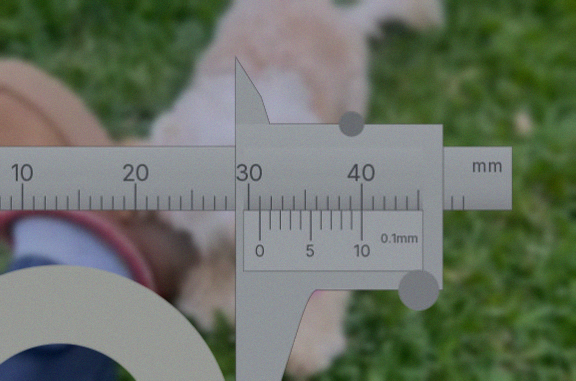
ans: mm 31.0
